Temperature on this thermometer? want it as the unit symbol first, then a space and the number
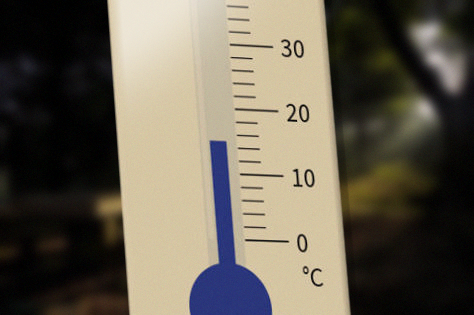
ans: °C 15
